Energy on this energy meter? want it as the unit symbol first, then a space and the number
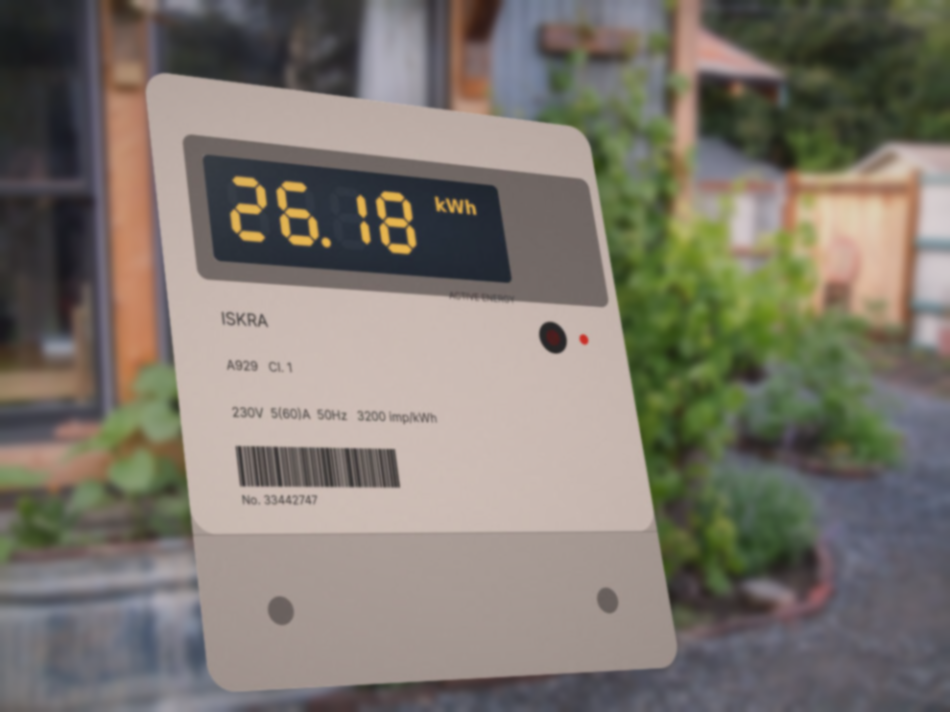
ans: kWh 26.18
